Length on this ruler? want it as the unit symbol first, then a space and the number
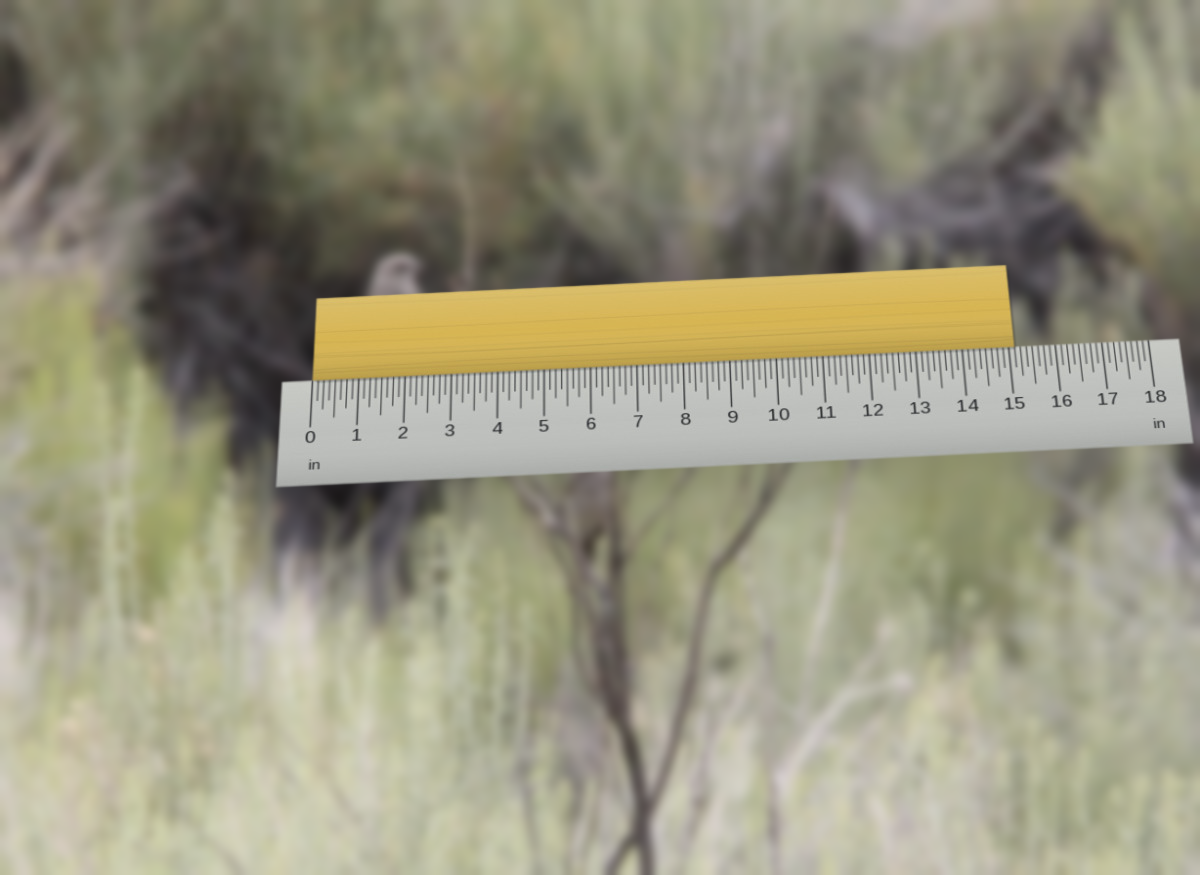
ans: in 15.125
